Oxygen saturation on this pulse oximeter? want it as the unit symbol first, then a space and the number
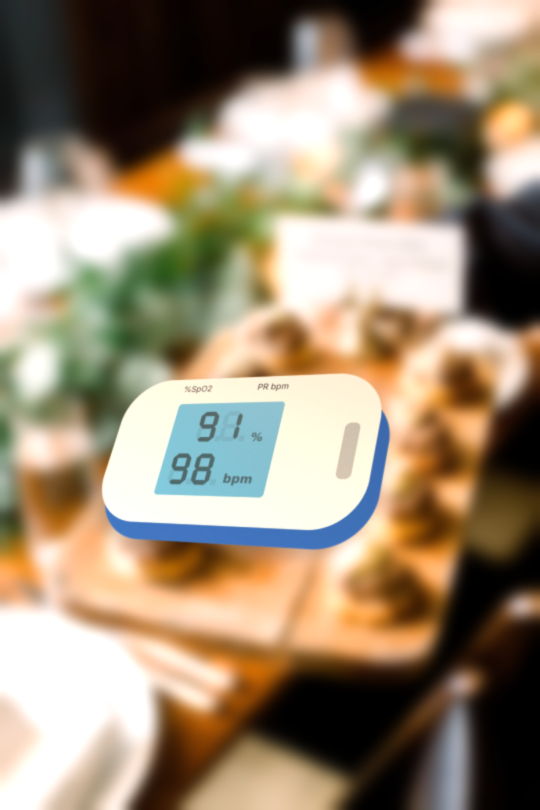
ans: % 91
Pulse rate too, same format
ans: bpm 98
